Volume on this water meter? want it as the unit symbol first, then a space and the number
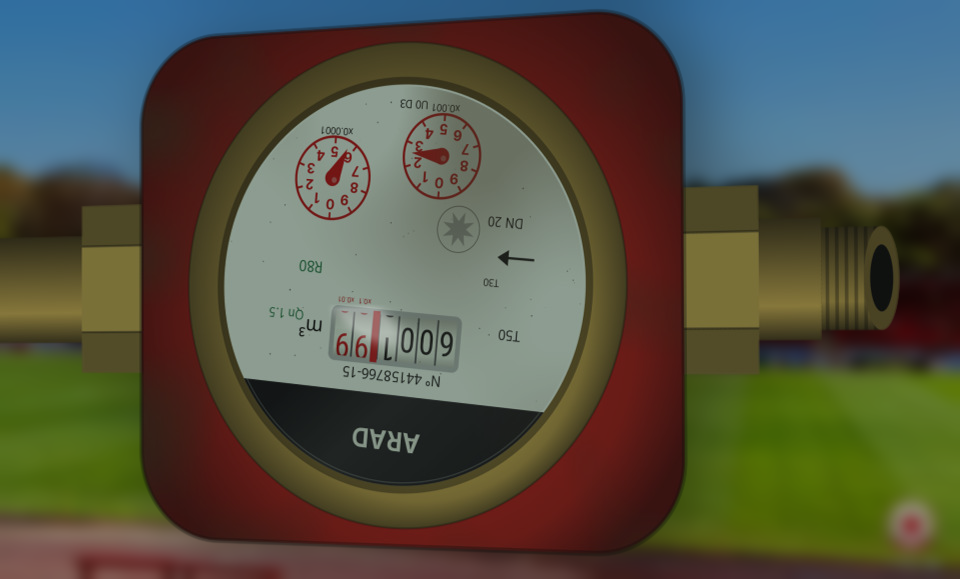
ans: m³ 6001.9925
